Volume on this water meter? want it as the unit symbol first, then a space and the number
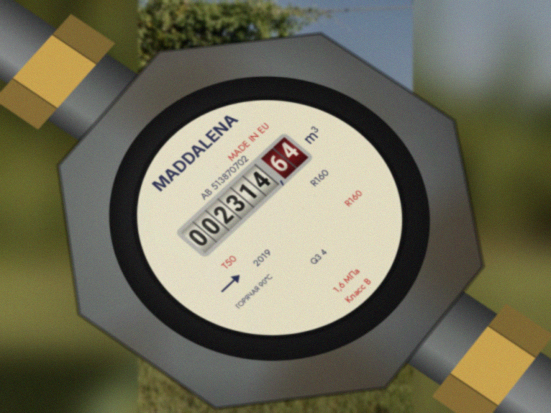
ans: m³ 2314.64
